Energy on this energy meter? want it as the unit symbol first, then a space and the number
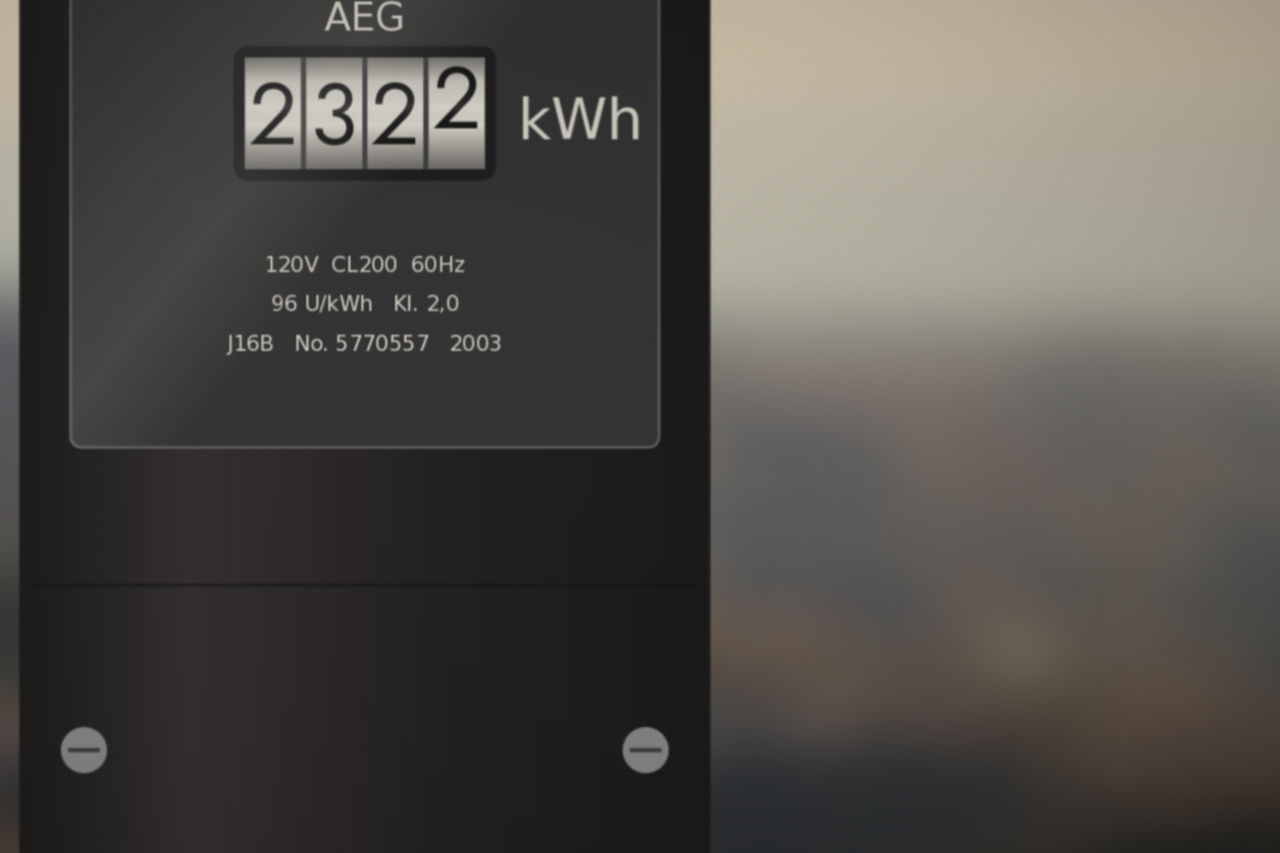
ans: kWh 2322
